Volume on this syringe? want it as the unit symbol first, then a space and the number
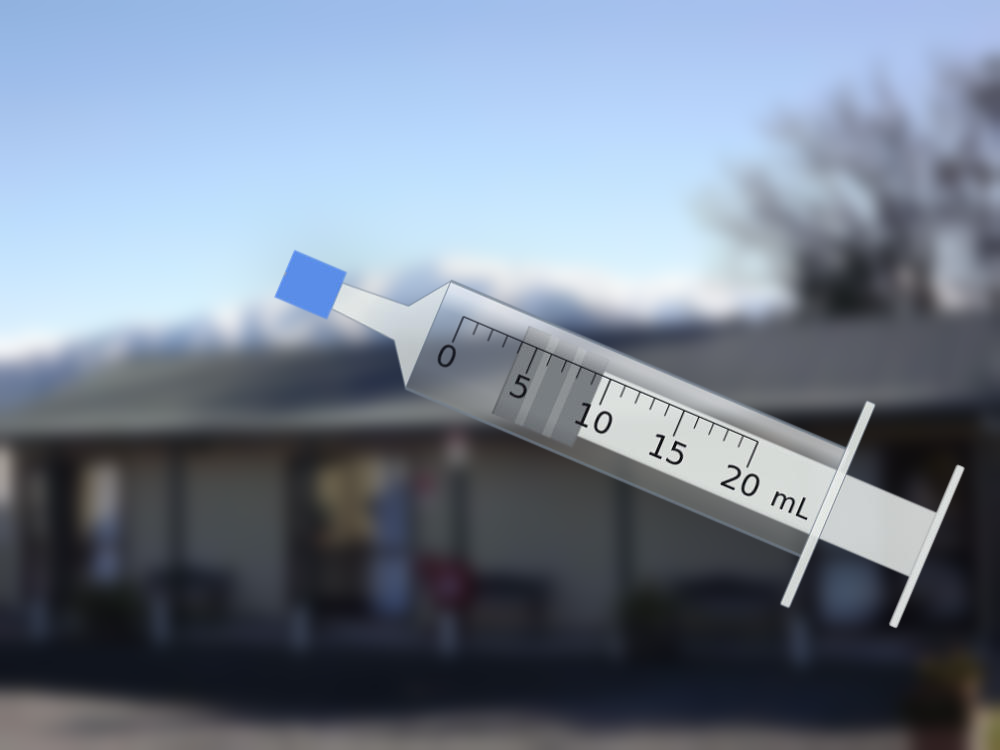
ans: mL 4
